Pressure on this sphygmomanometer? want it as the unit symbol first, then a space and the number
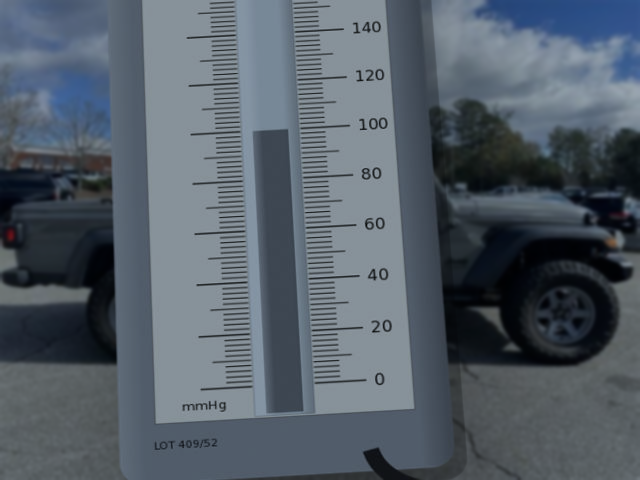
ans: mmHg 100
